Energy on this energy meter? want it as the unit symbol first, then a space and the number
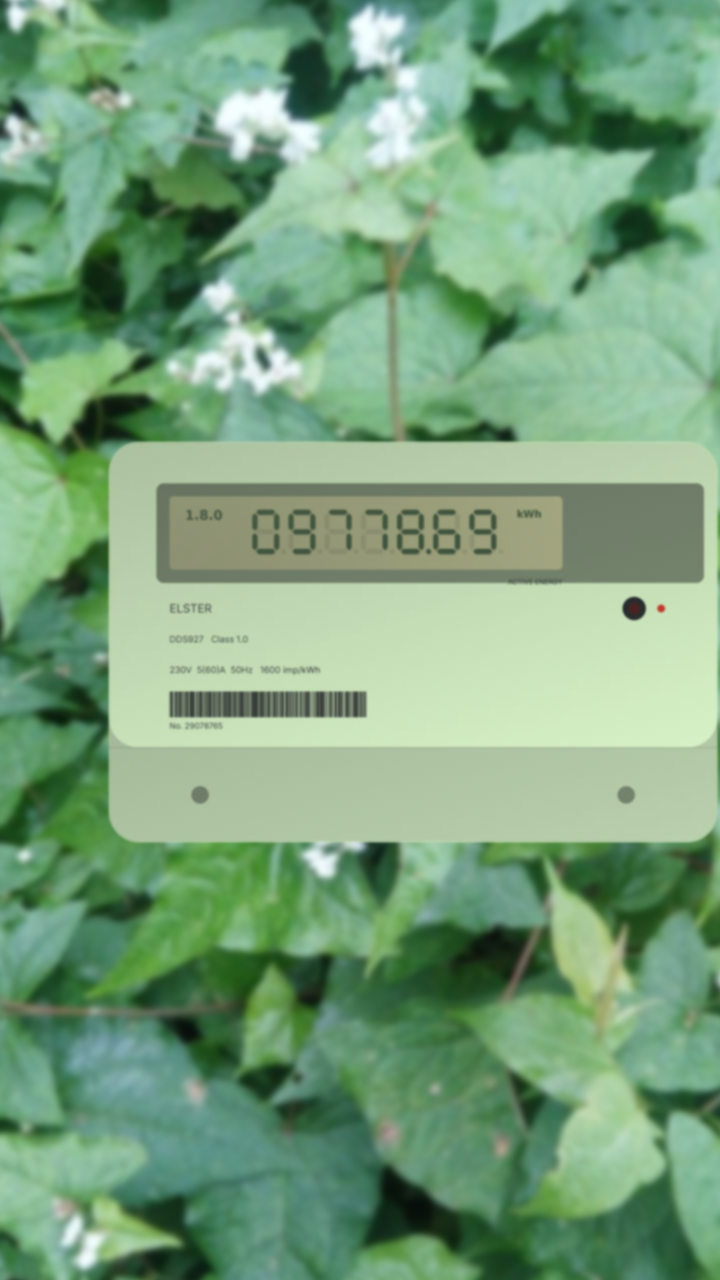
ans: kWh 9778.69
